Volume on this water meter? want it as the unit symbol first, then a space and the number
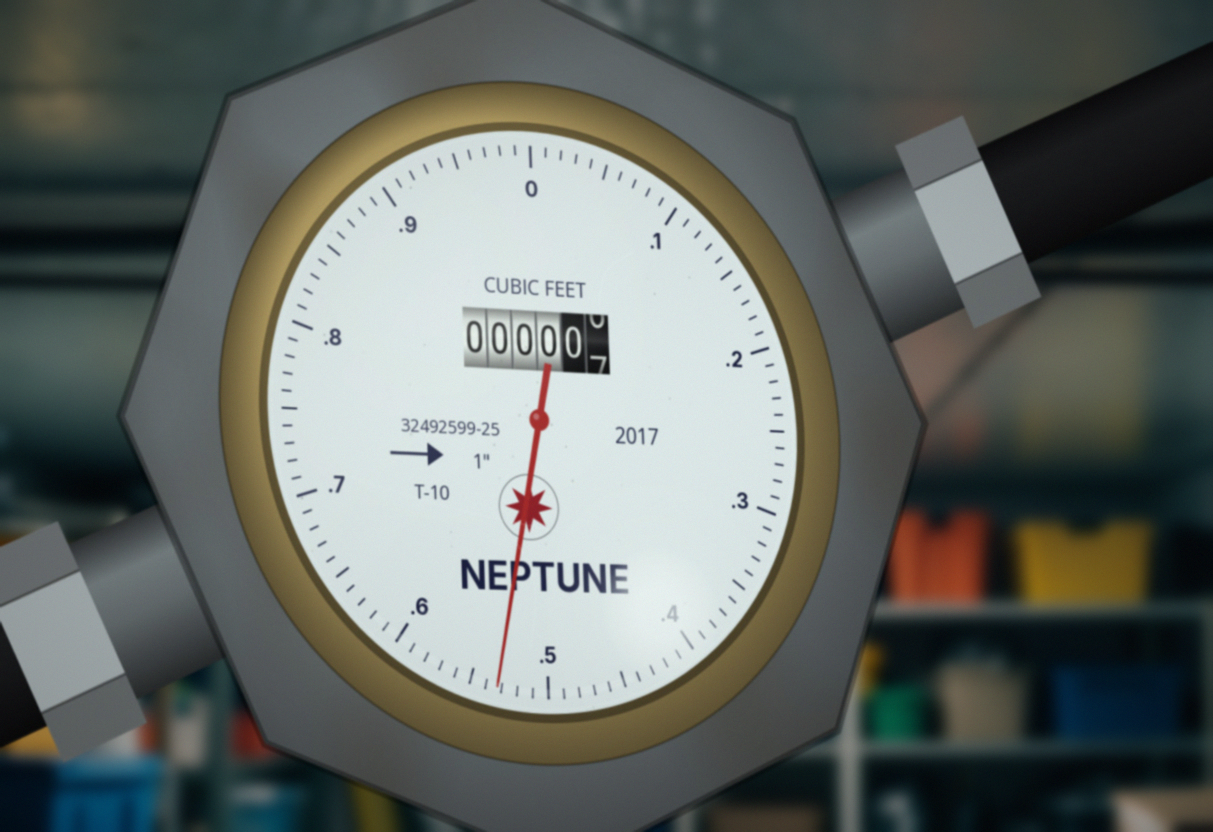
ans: ft³ 6.53
